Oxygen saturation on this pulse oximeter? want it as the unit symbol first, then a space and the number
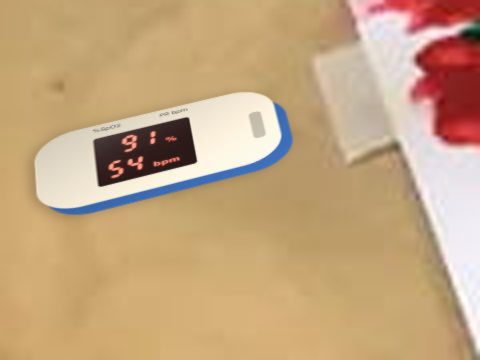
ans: % 91
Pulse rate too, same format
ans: bpm 54
